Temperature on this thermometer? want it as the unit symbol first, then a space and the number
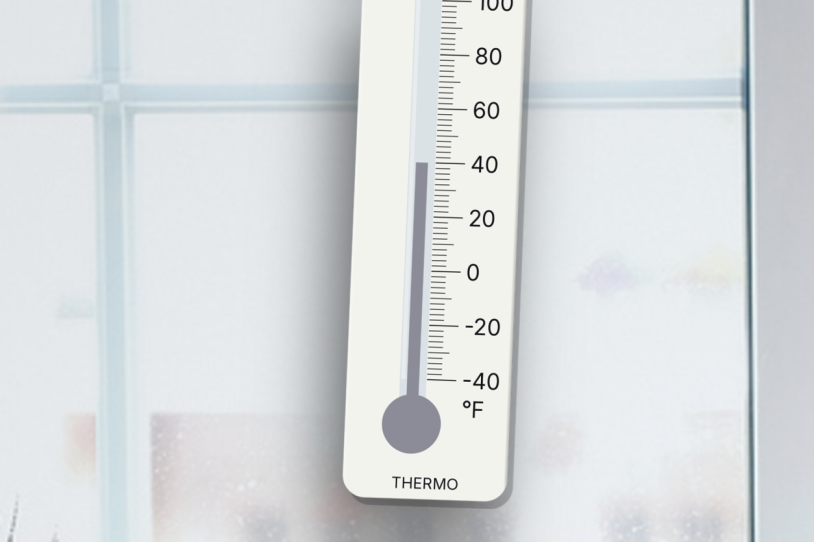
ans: °F 40
